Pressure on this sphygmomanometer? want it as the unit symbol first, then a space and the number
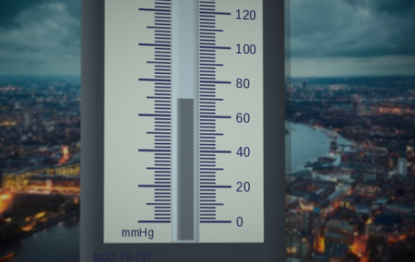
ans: mmHg 70
